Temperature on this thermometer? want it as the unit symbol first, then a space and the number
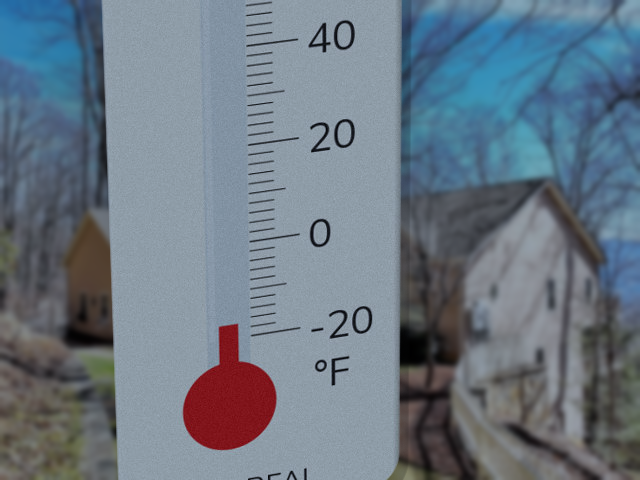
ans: °F -17
